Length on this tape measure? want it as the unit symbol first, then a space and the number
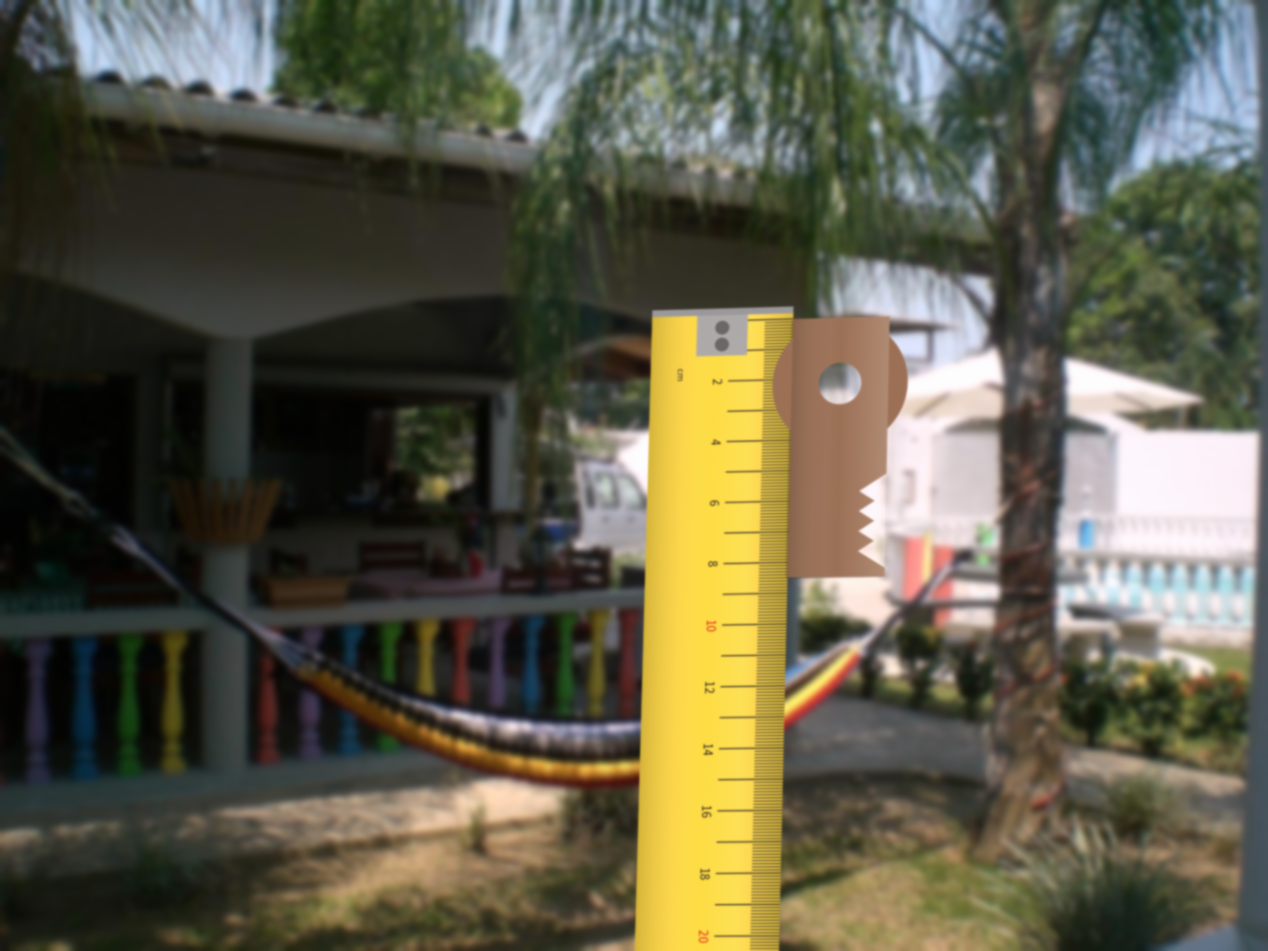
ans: cm 8.5
